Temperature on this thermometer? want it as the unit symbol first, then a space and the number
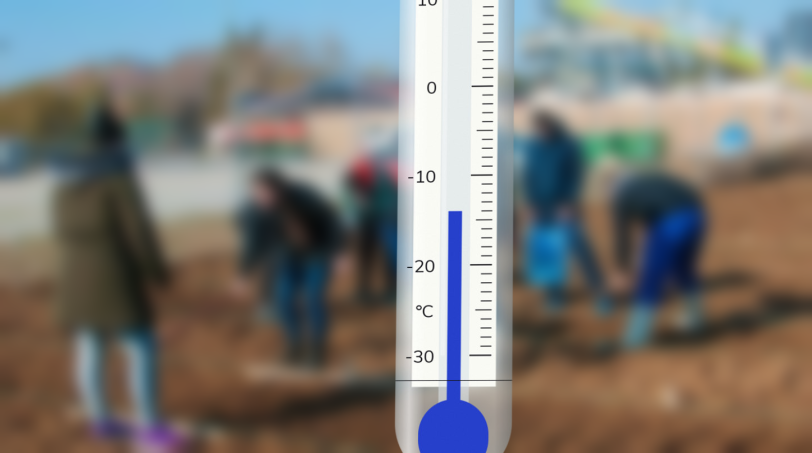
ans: °C -14
